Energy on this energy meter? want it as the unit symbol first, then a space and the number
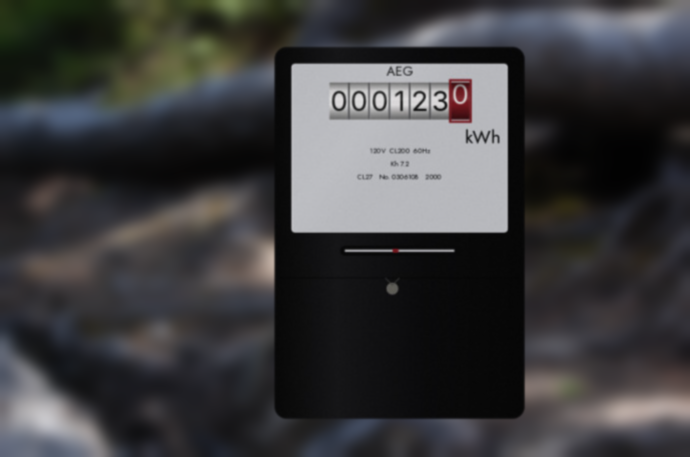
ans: kWh 123.0
